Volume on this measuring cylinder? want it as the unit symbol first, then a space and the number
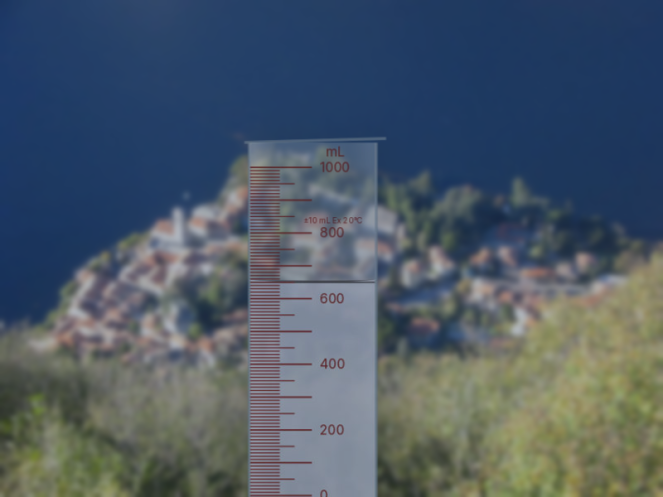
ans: mL 650
